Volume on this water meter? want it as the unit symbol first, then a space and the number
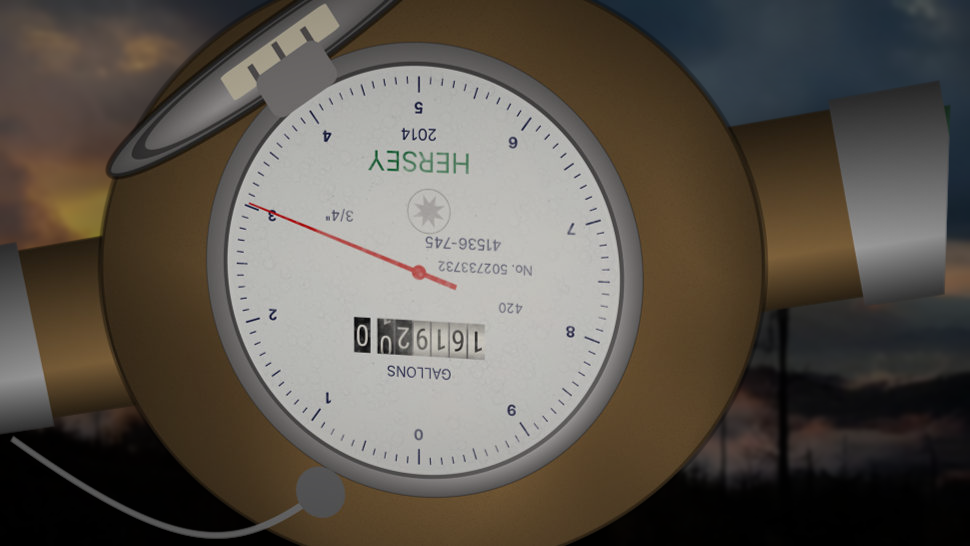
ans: gal 1619203.0
